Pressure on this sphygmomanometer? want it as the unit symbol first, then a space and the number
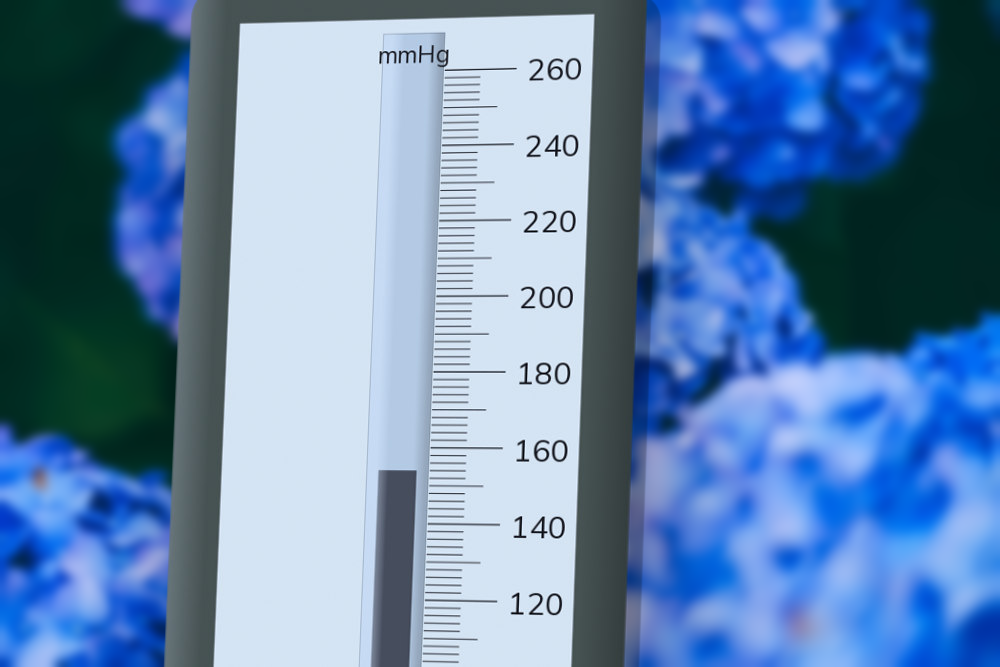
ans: mmHg 154
